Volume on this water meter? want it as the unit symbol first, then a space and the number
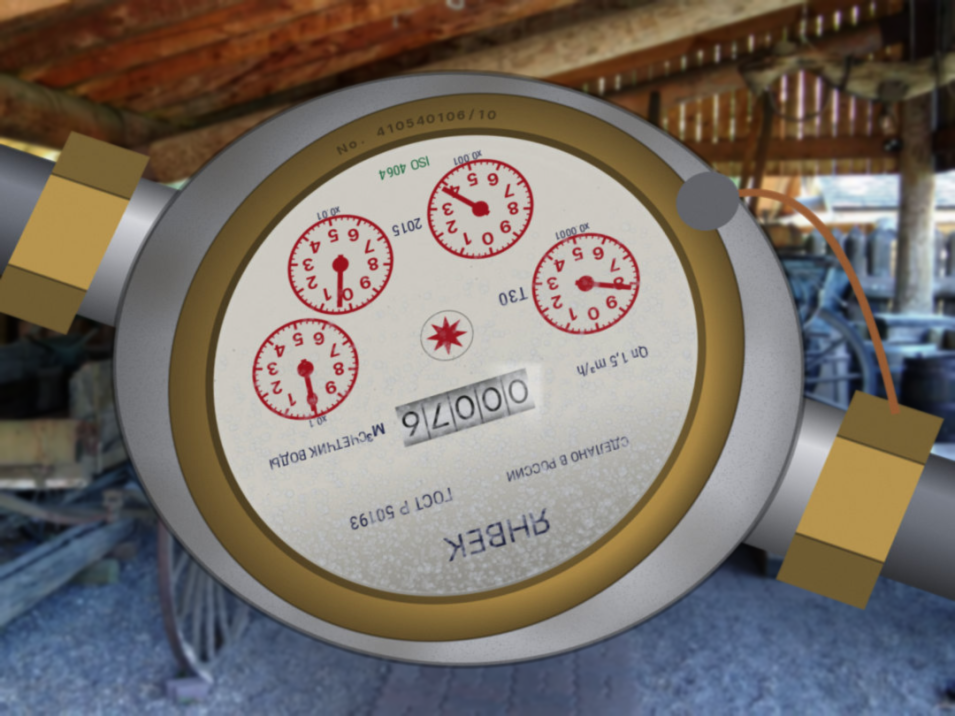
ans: m³ 76.0038
